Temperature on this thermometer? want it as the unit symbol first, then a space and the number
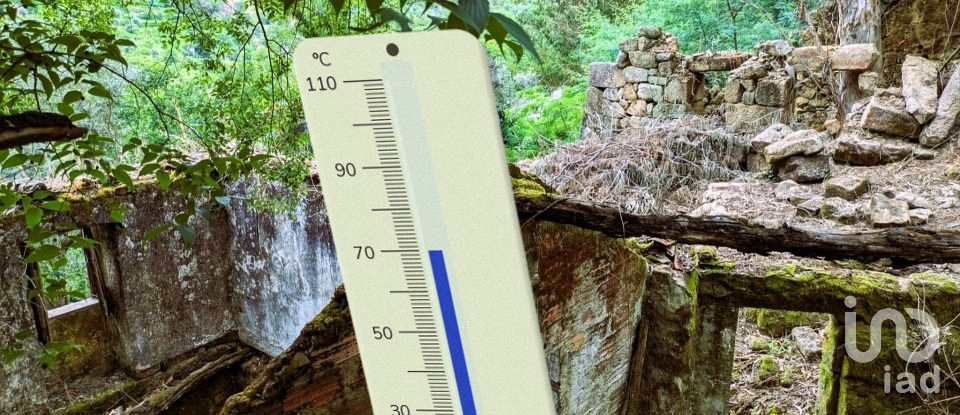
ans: °C 70
